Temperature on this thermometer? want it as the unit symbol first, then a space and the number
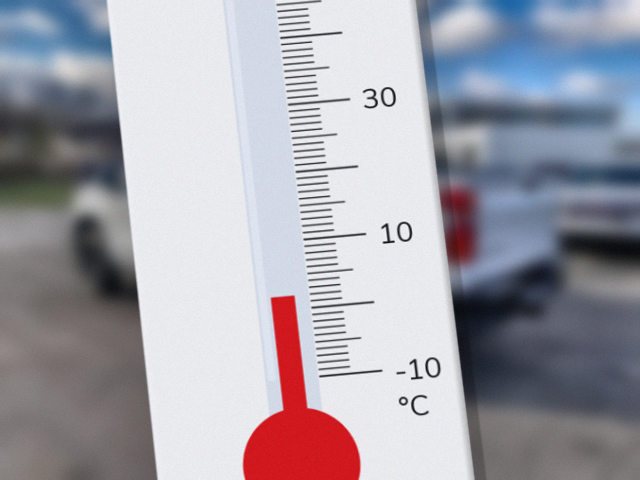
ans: °C 2
